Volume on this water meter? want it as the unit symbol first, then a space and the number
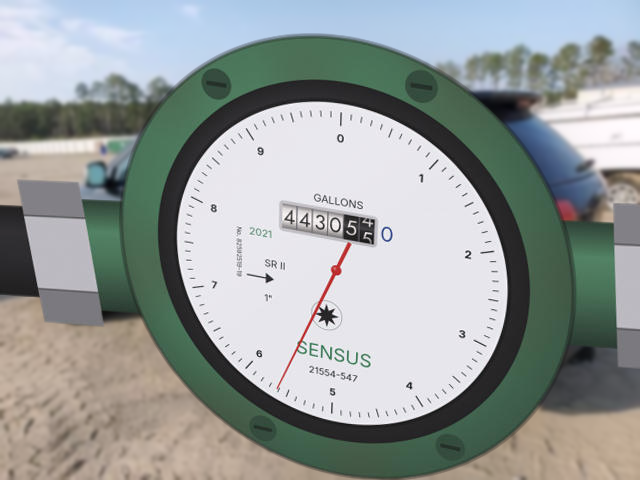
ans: gal 4430545.6
